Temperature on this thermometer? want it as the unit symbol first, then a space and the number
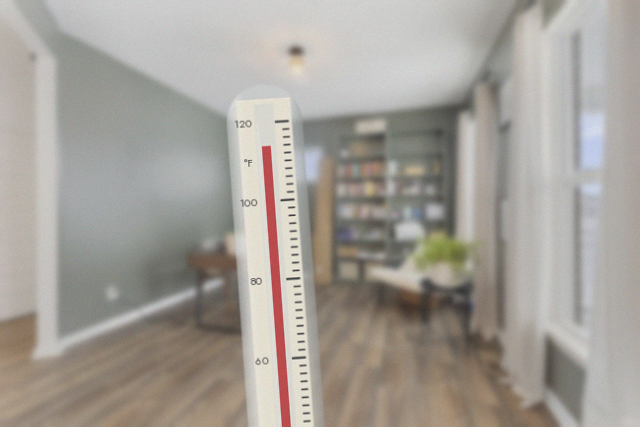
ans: °F 114
